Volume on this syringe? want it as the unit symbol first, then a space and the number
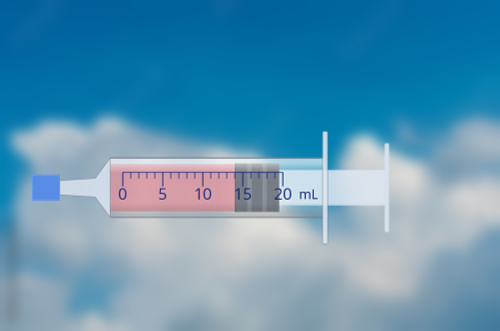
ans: mL 14
